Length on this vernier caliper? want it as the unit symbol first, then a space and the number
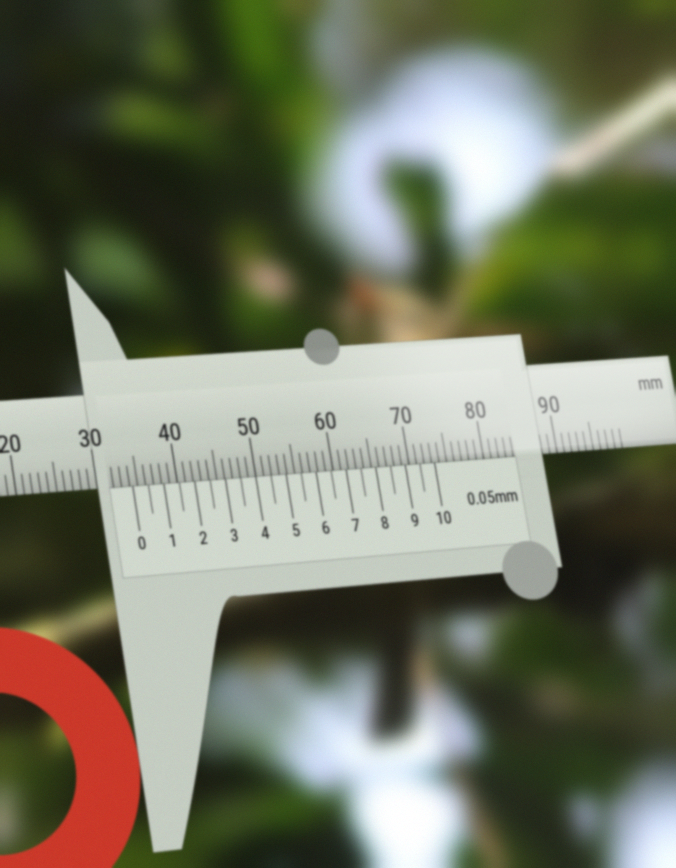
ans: mm 34.4
